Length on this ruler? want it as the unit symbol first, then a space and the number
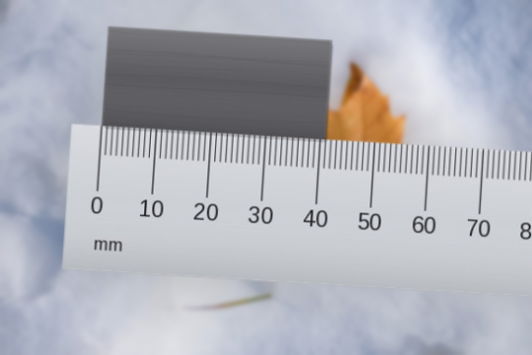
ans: mm 41
